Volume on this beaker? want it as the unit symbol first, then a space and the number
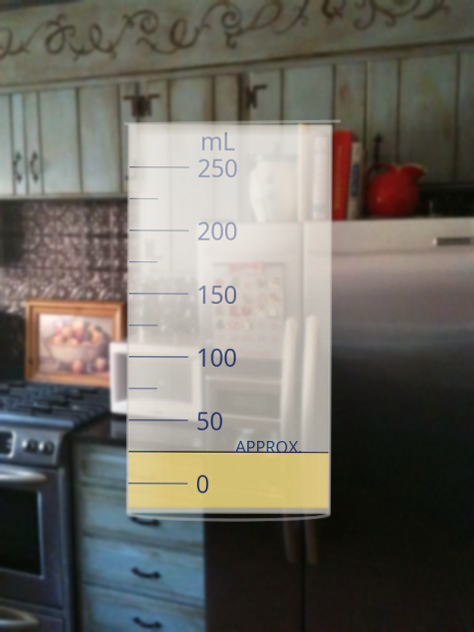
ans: mL 25
